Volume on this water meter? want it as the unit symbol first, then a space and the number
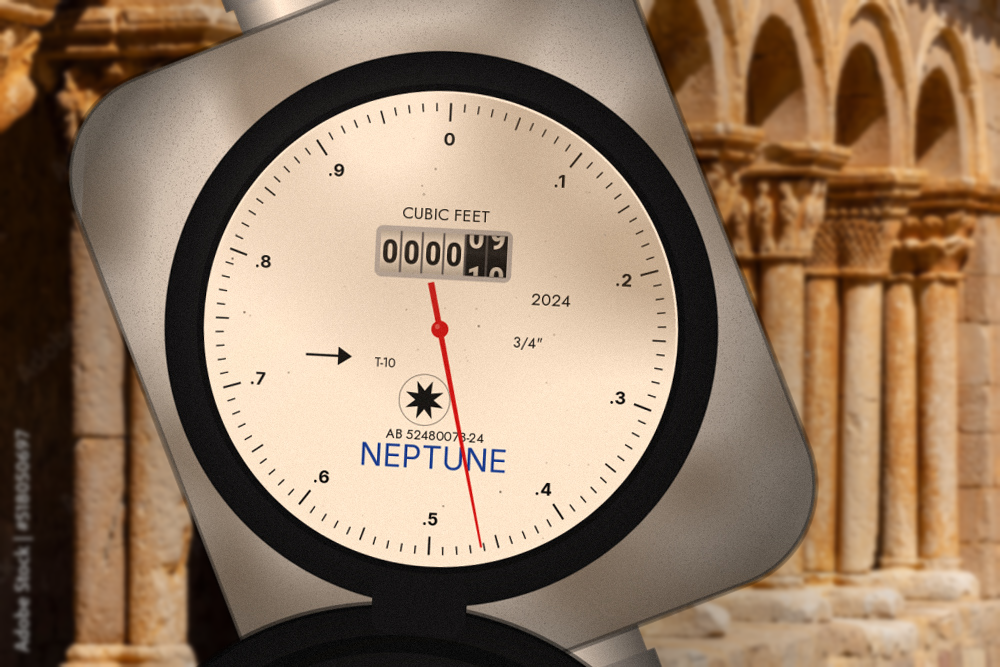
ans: ft³ 9.46
